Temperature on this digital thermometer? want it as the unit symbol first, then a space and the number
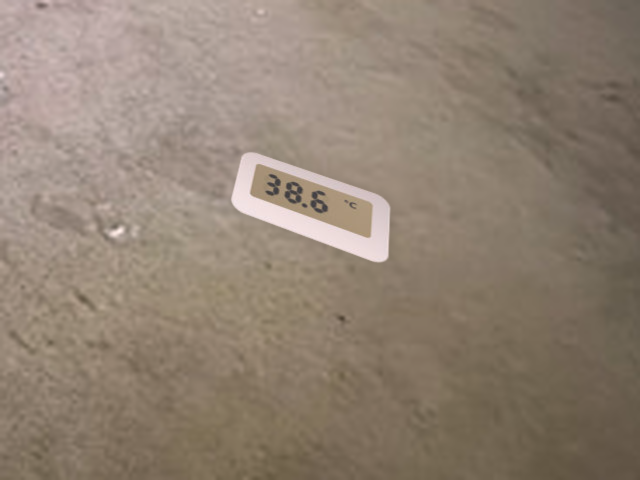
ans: °C 38.6
